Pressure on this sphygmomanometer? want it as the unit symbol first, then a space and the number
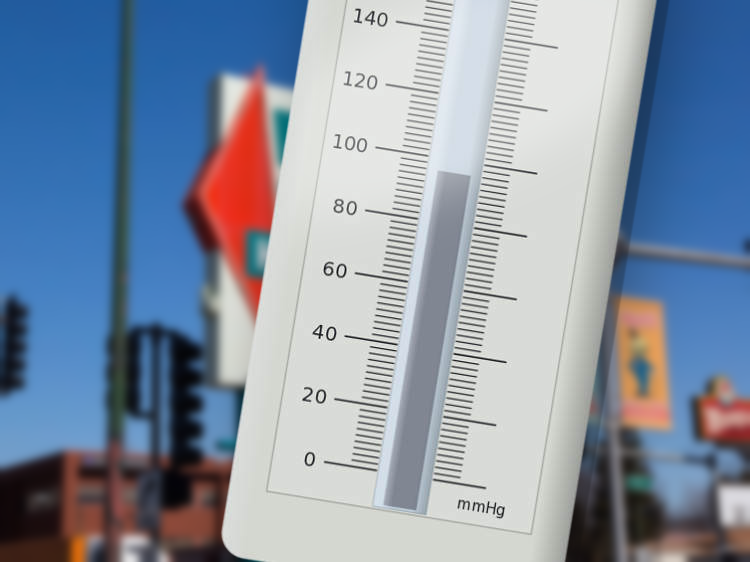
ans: mmHg 96
